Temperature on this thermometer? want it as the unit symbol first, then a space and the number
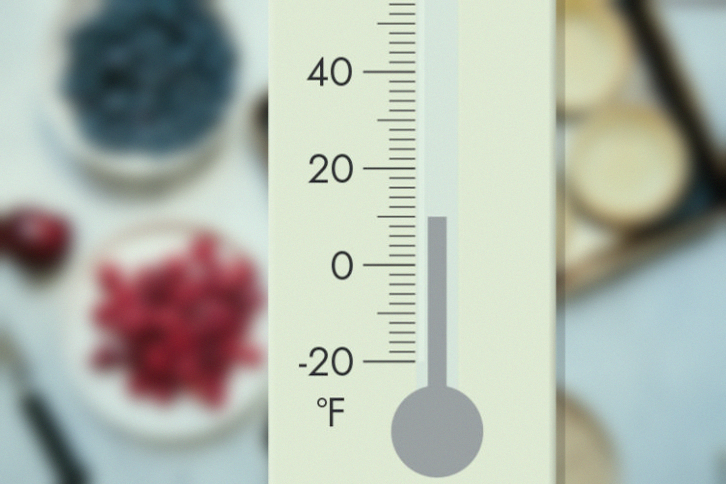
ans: °F 10
